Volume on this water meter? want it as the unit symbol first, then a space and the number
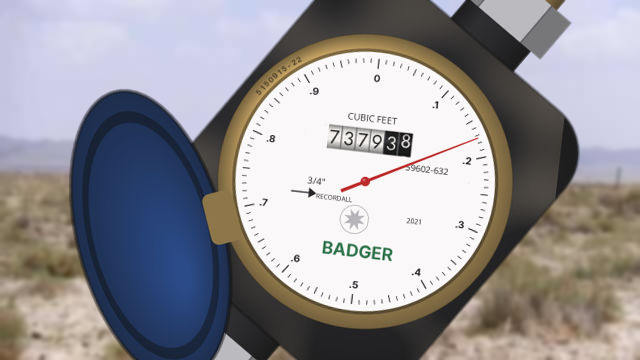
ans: ft³ 737938.17
